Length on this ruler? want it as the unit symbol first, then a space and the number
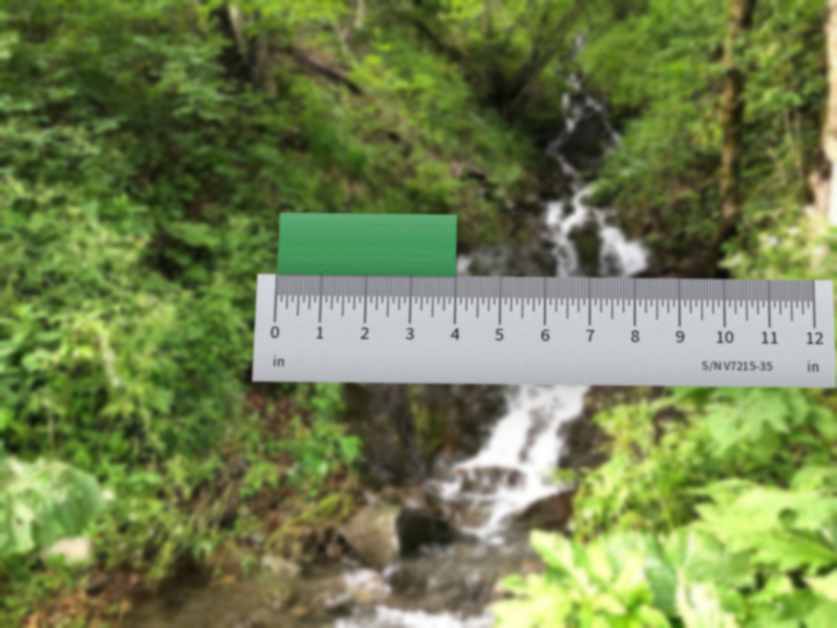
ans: in 4
